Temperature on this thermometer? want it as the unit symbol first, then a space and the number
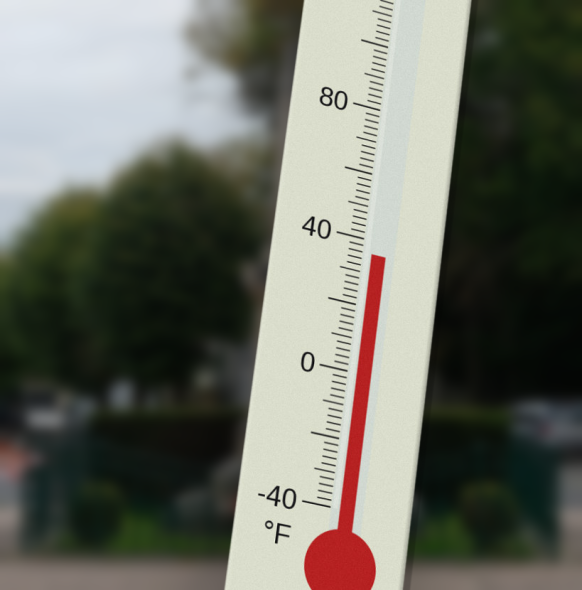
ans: °F 36
